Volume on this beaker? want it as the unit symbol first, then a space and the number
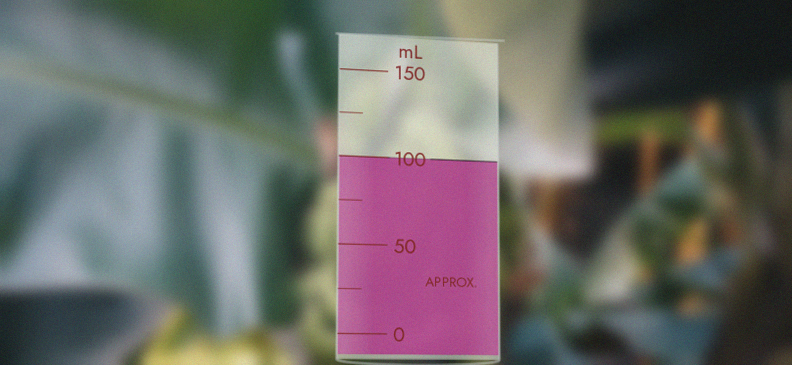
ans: mL 100
